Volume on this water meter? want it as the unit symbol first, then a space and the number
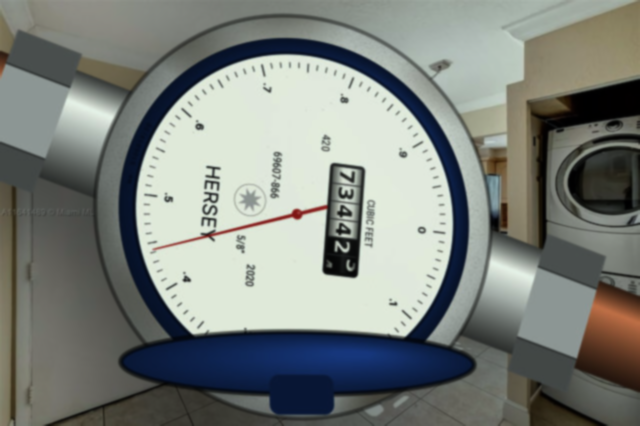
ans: ft³ 734423.44
